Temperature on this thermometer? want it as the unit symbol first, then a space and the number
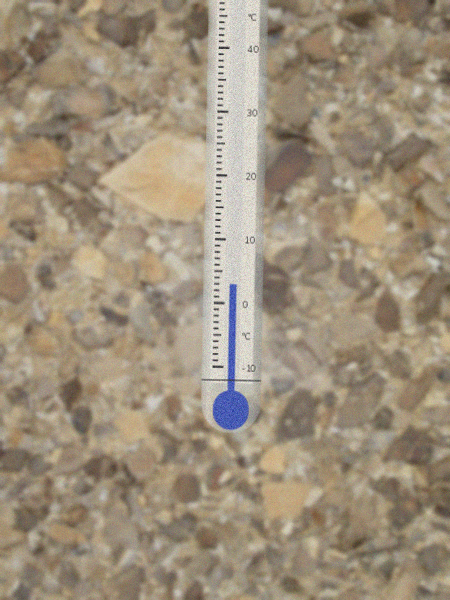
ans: °C 3
